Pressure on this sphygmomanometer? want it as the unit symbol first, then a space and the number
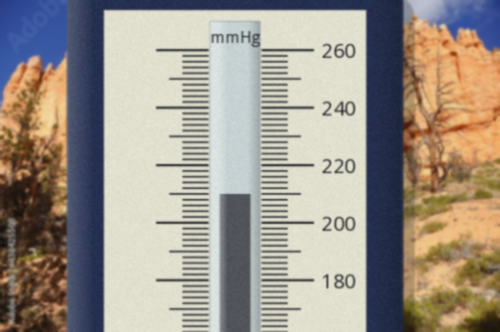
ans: mmHg 210
